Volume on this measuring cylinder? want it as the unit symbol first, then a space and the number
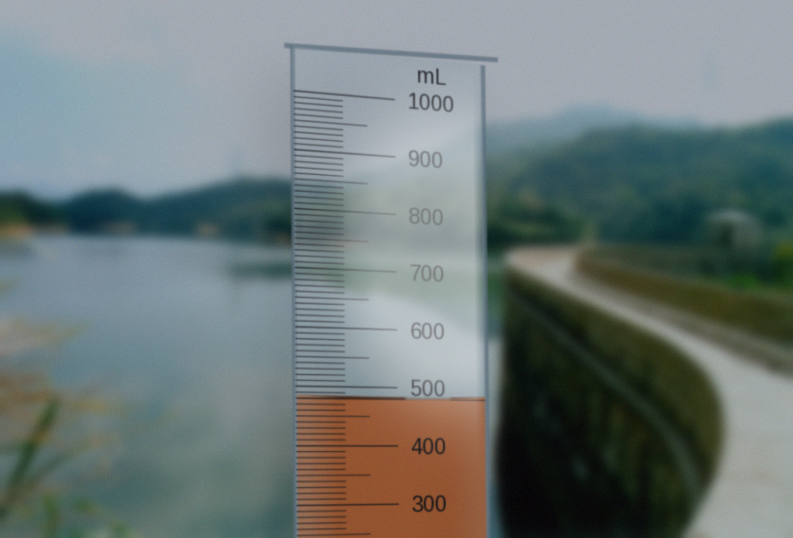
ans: mL 480
